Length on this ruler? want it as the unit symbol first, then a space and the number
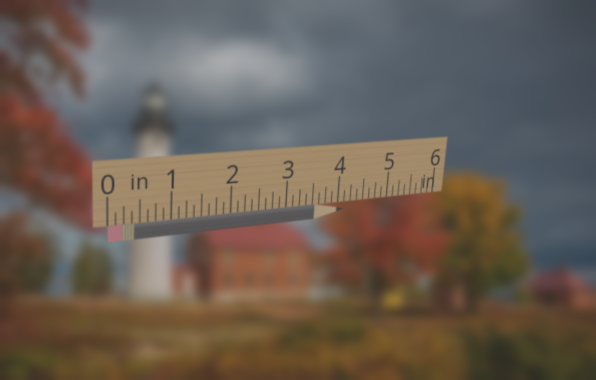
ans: in 4.125
